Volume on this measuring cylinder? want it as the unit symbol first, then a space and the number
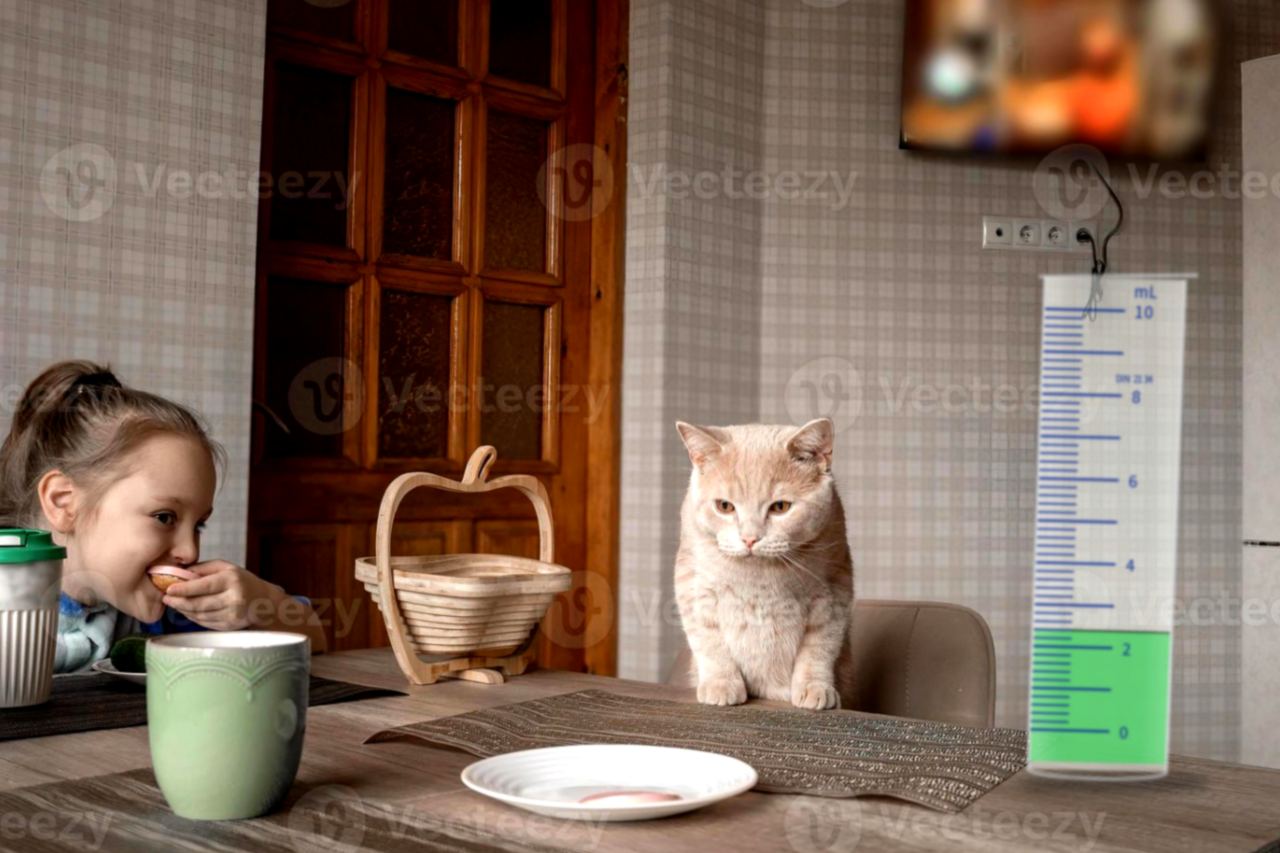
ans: mL 2.4
